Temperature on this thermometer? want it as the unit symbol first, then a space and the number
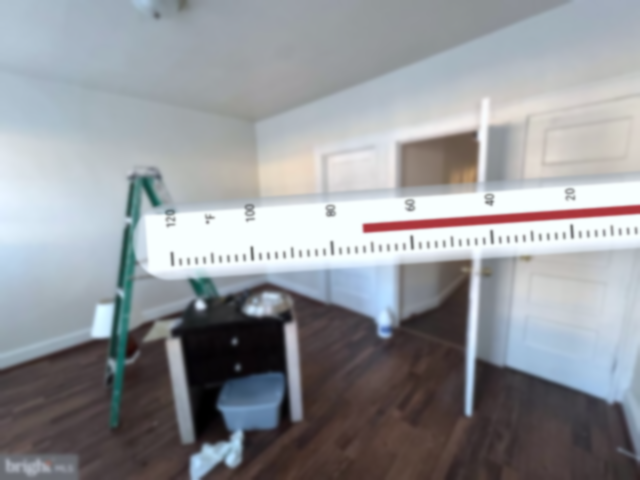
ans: °F 72
